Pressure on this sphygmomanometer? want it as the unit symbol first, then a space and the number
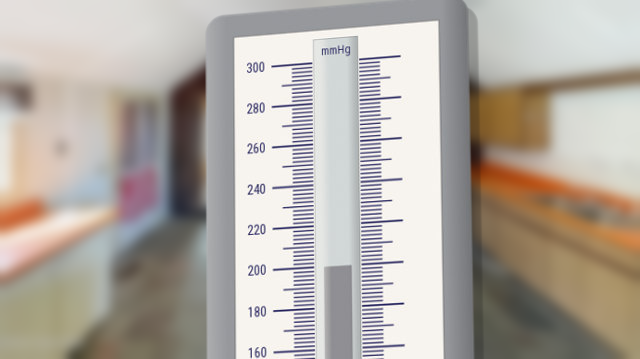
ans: mmHg 200
